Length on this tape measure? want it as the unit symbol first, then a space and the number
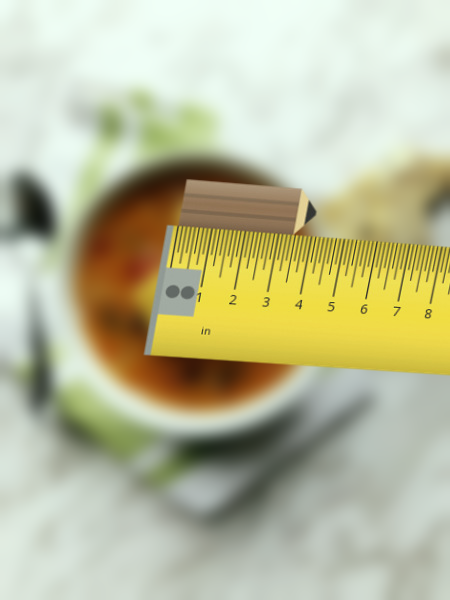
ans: in 4
